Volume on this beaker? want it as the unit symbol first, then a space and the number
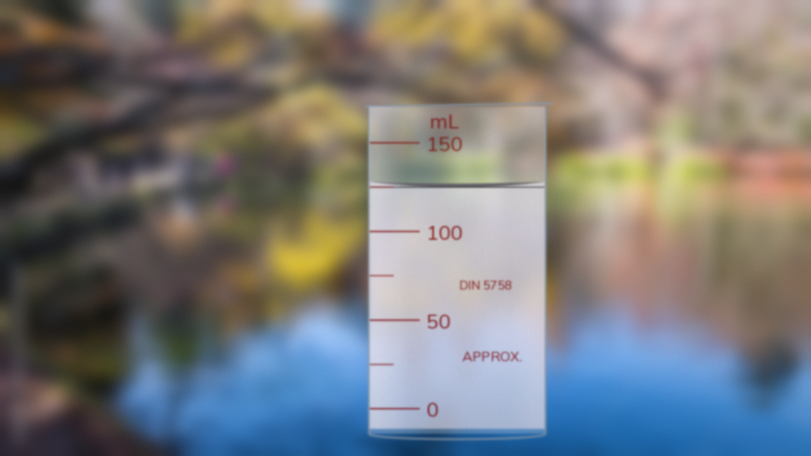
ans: mL 125
